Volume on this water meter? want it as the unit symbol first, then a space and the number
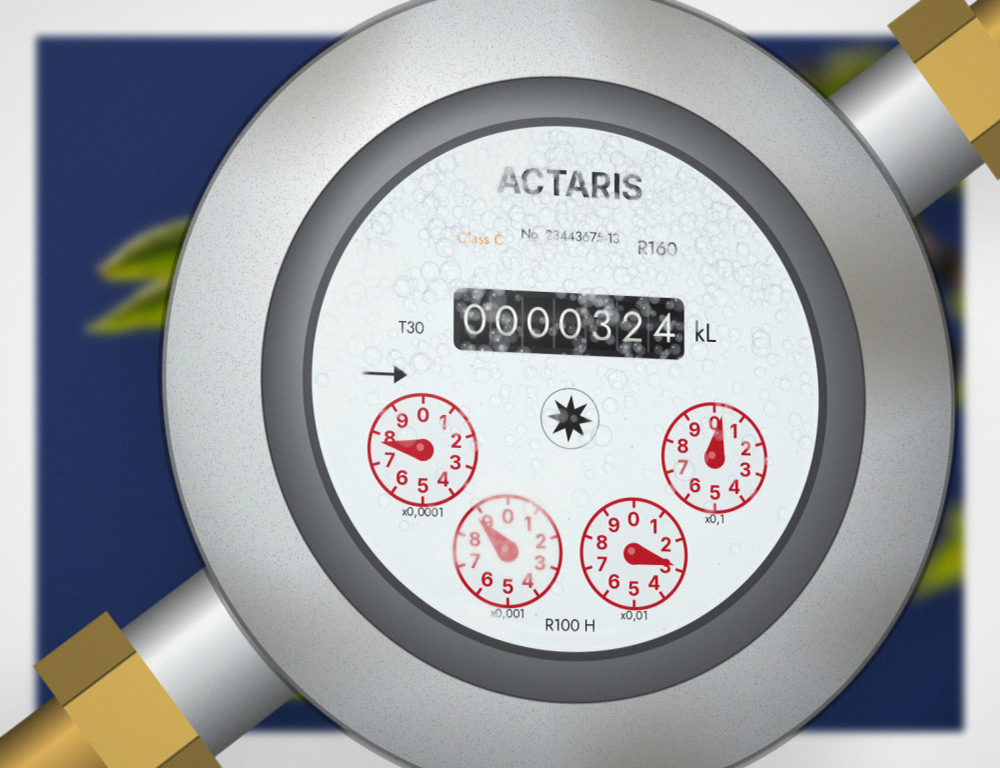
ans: kL 324.0287
